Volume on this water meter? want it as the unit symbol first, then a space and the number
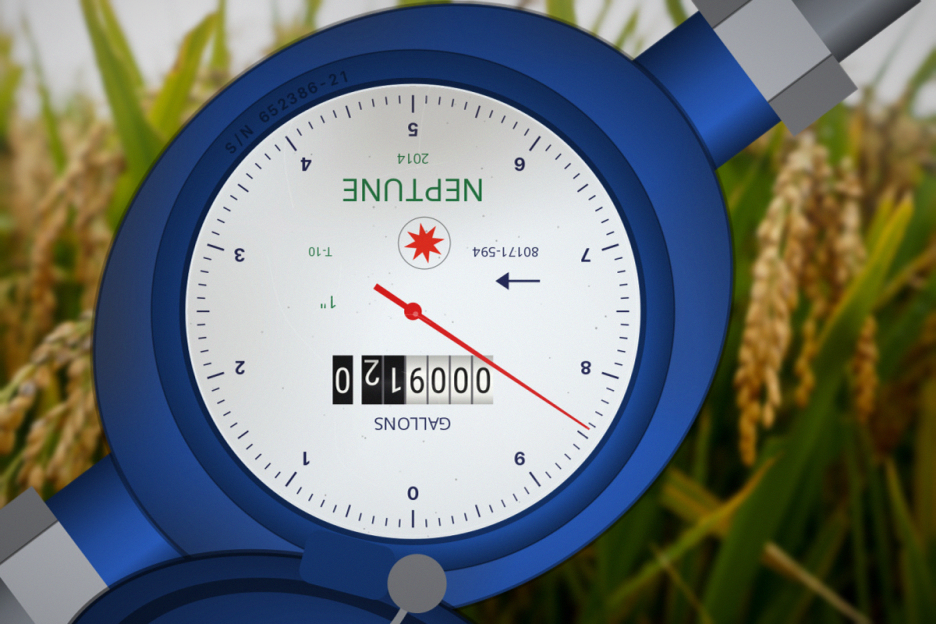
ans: gal 9118.4
